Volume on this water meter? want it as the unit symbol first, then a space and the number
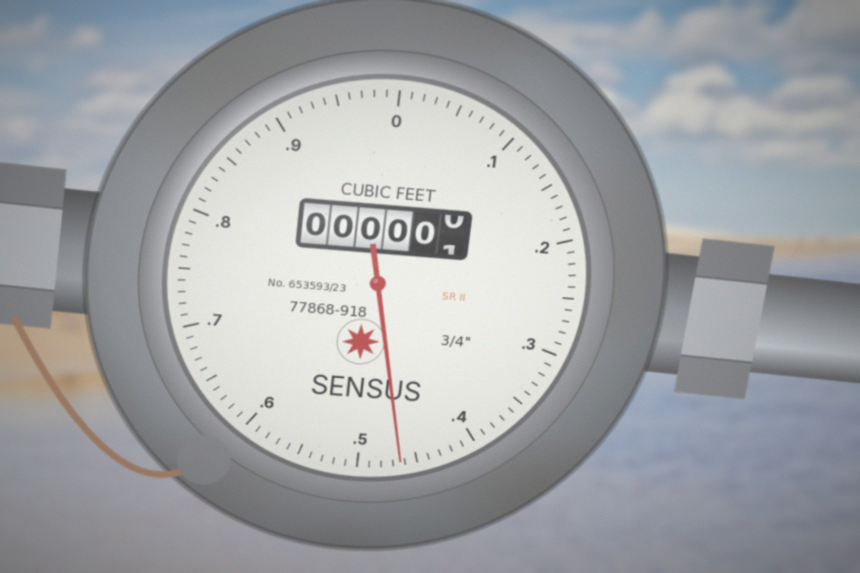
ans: ft³ 0.46
